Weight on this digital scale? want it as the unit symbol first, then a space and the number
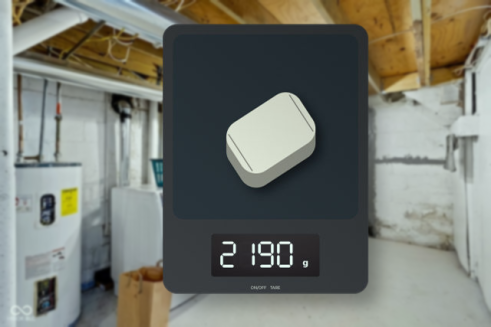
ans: g 2190
